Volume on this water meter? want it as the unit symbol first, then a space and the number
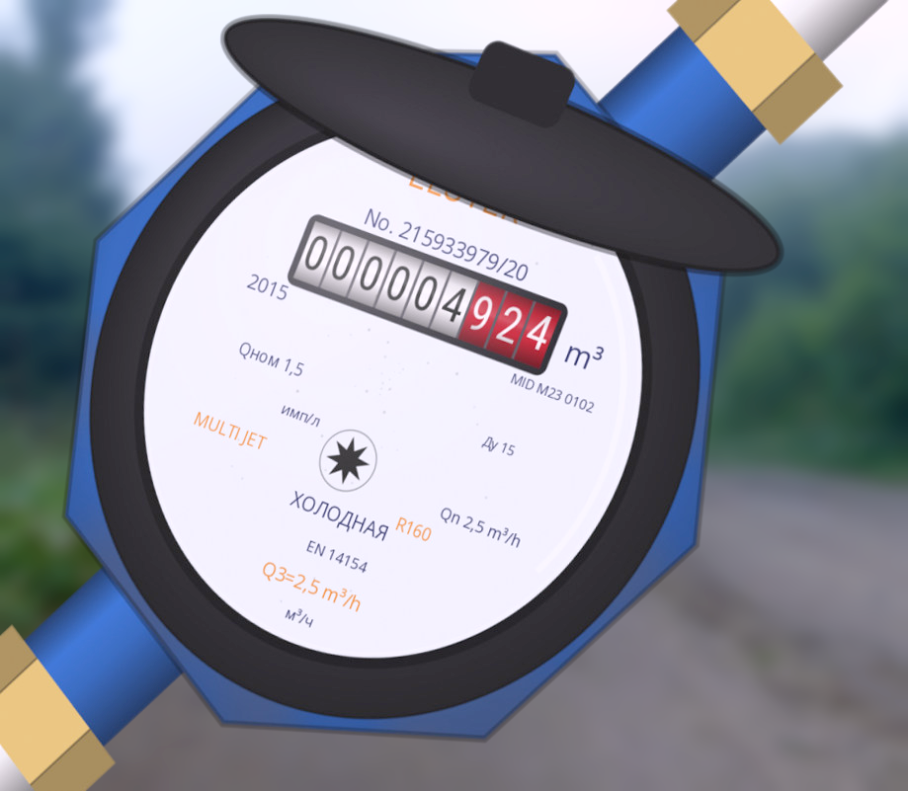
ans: m³ 4.924
